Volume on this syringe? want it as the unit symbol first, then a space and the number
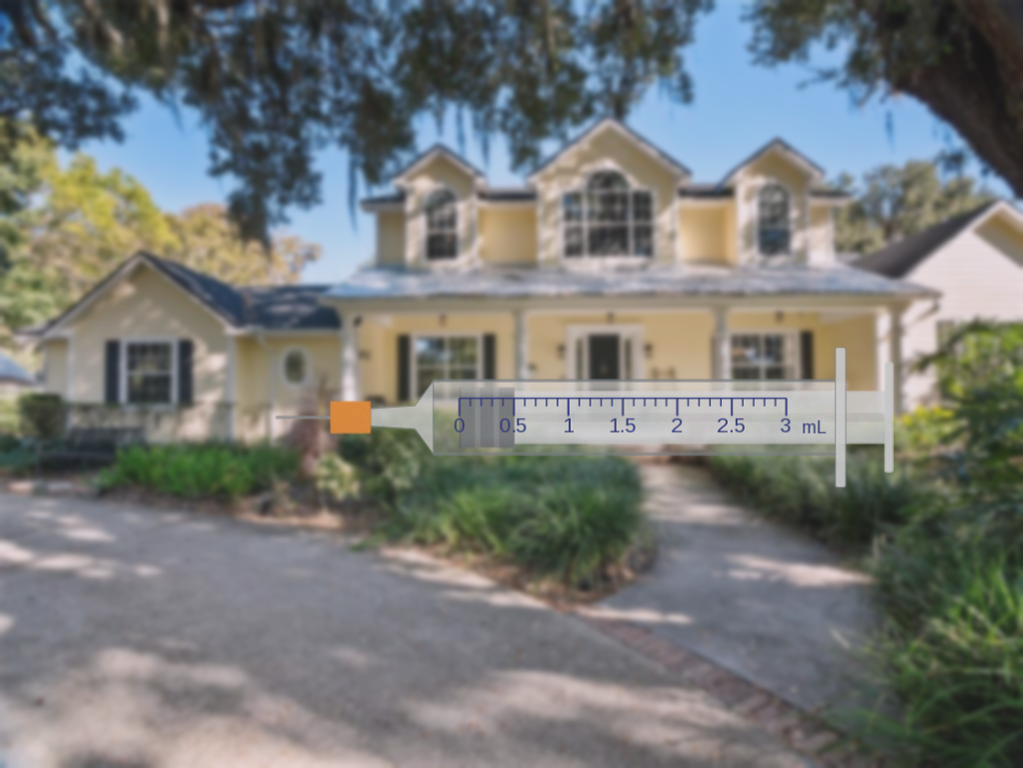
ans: mL 0
